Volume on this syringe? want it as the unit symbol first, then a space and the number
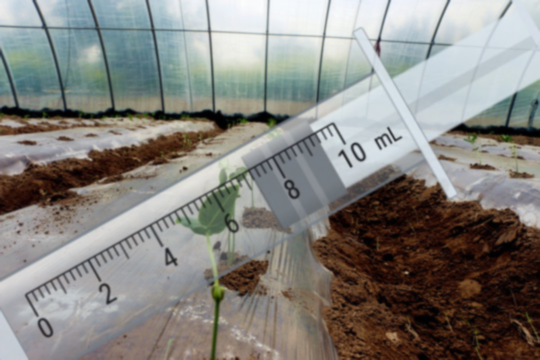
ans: mL 7.2
